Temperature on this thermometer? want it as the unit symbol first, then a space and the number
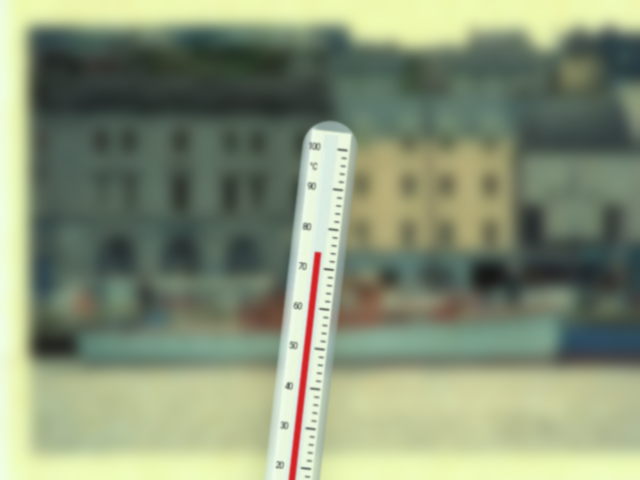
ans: °C 74
